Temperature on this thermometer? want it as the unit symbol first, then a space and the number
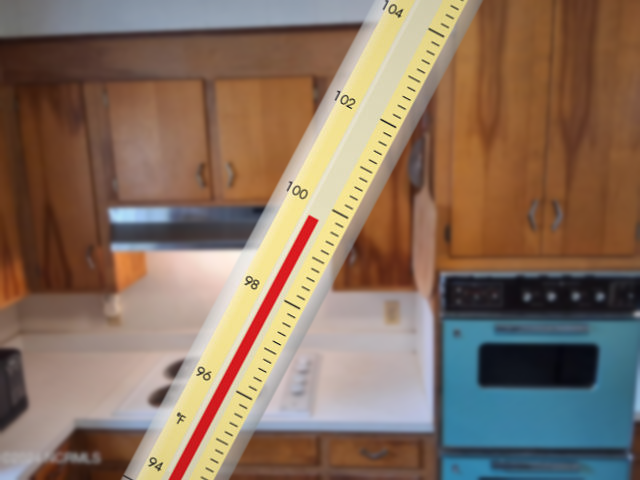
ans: °F 99.7
